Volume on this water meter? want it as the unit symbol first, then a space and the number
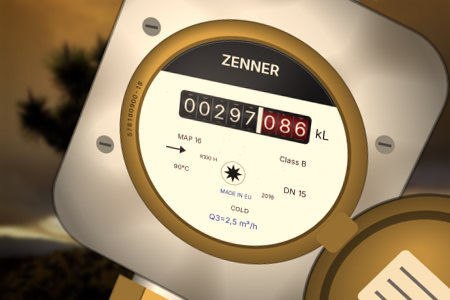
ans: kL 297.086
